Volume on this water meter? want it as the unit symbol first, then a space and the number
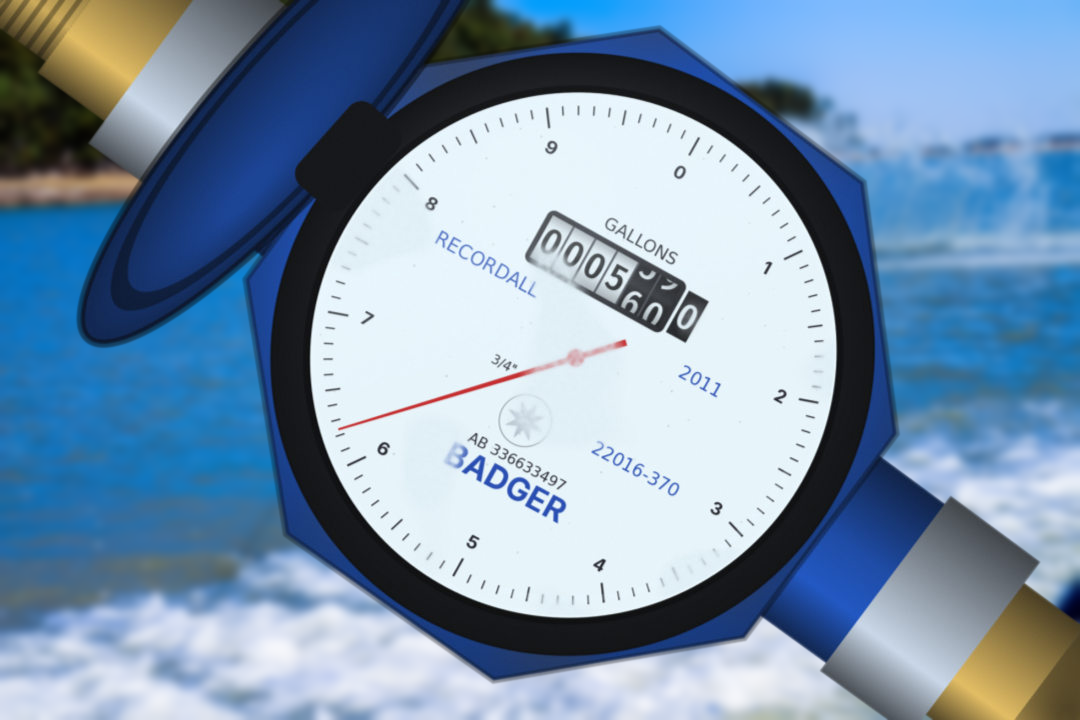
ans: gal 5596.2
